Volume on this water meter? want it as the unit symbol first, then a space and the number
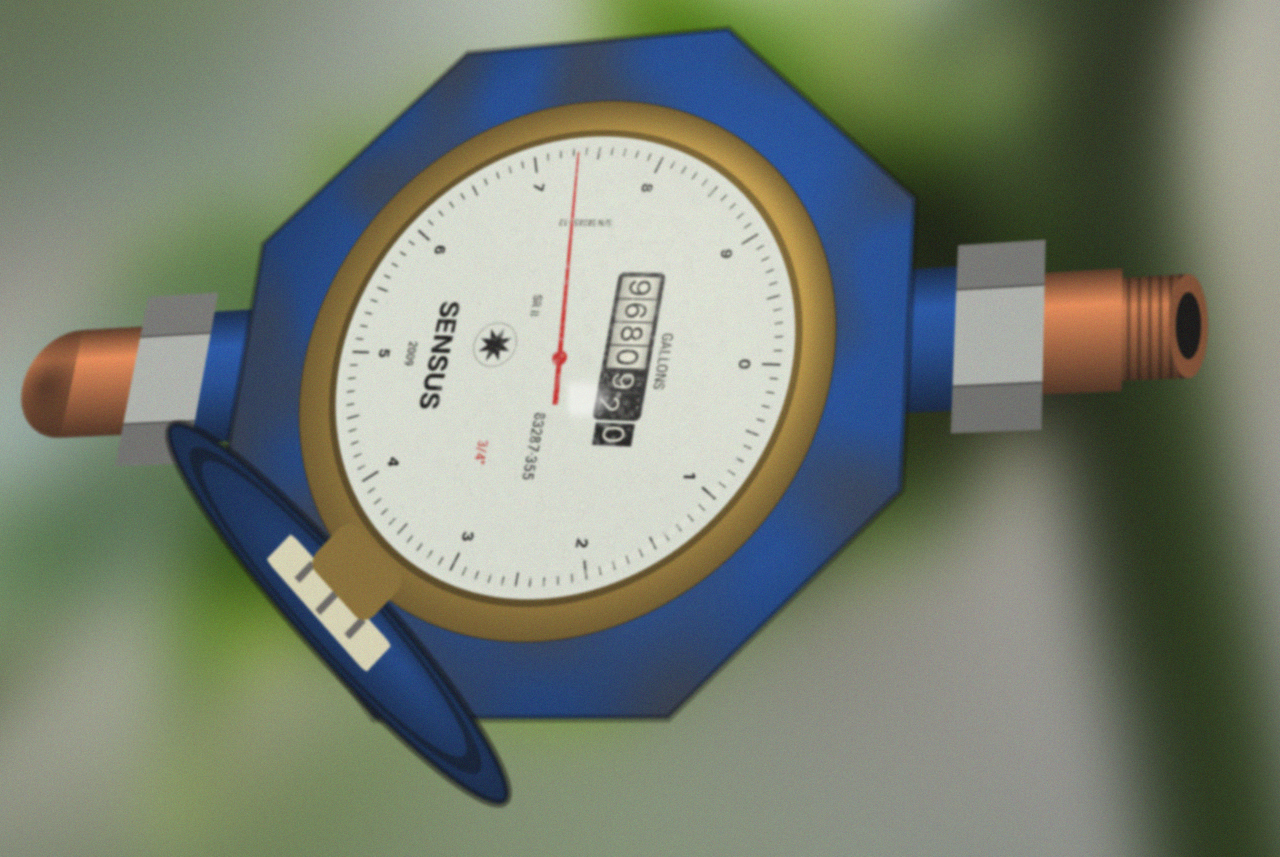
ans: gal 9680917.3
